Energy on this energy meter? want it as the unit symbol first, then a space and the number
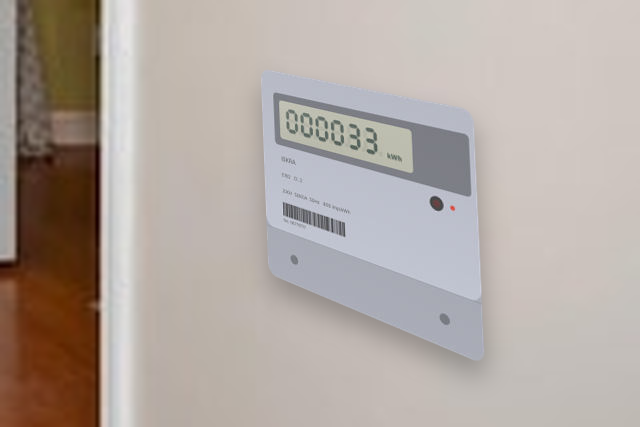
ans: kWh 33
